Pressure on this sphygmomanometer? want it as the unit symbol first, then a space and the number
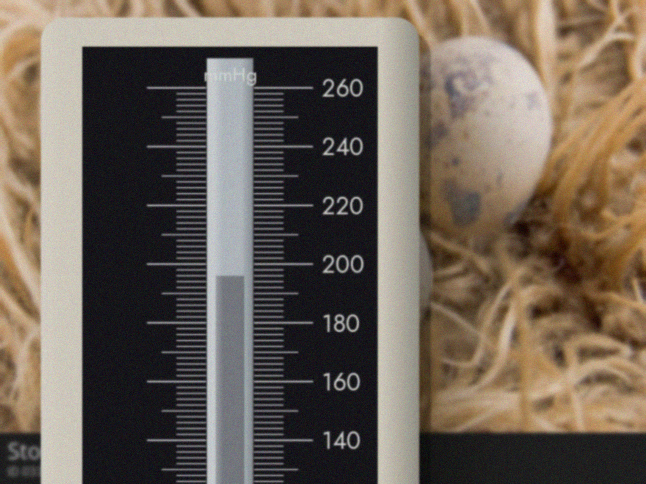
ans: mmHg 196
